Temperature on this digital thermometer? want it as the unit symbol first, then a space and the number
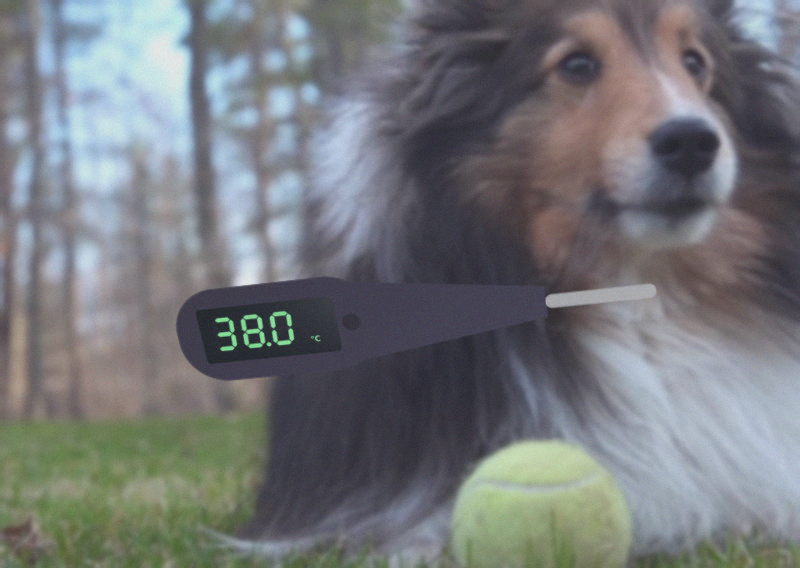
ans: °C 38.0
